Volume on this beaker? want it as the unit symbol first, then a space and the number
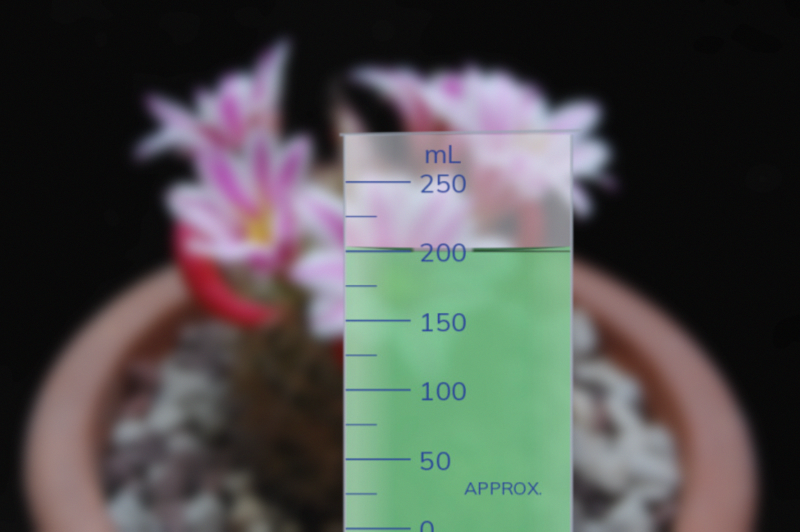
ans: mL 200
